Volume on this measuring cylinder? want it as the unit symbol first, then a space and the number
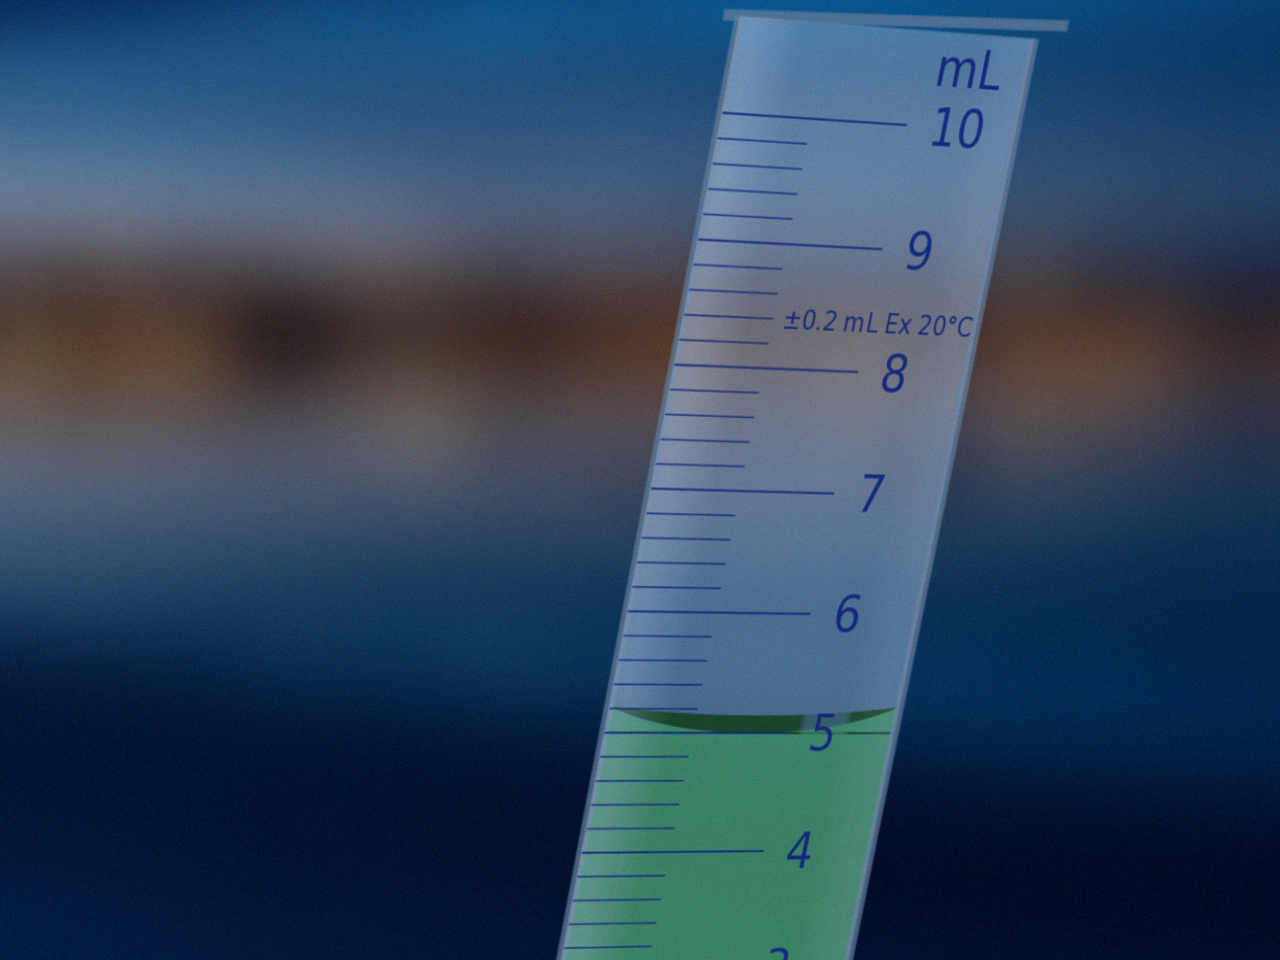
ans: mL 5
